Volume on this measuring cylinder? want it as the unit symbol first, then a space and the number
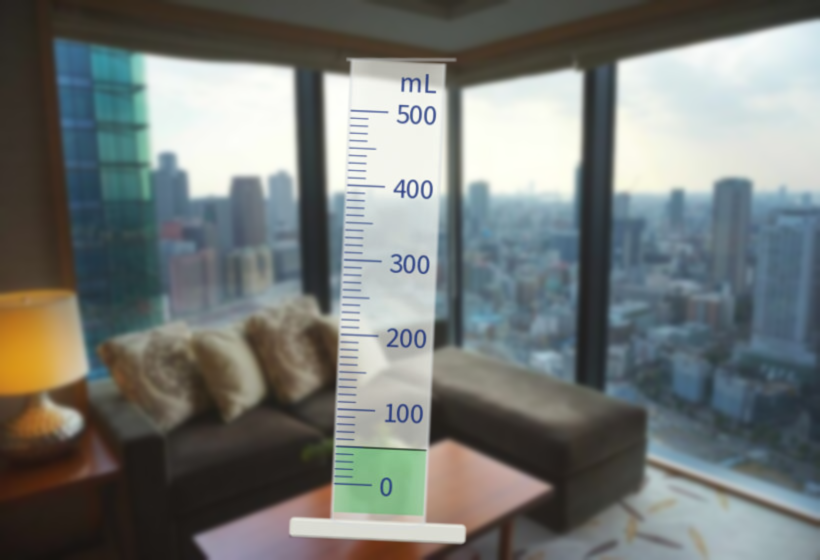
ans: mL 50
